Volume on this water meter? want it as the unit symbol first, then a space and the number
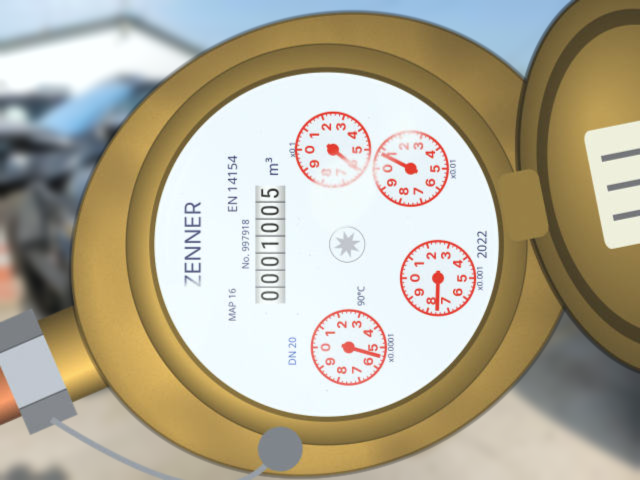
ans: m³ 1005.6075
